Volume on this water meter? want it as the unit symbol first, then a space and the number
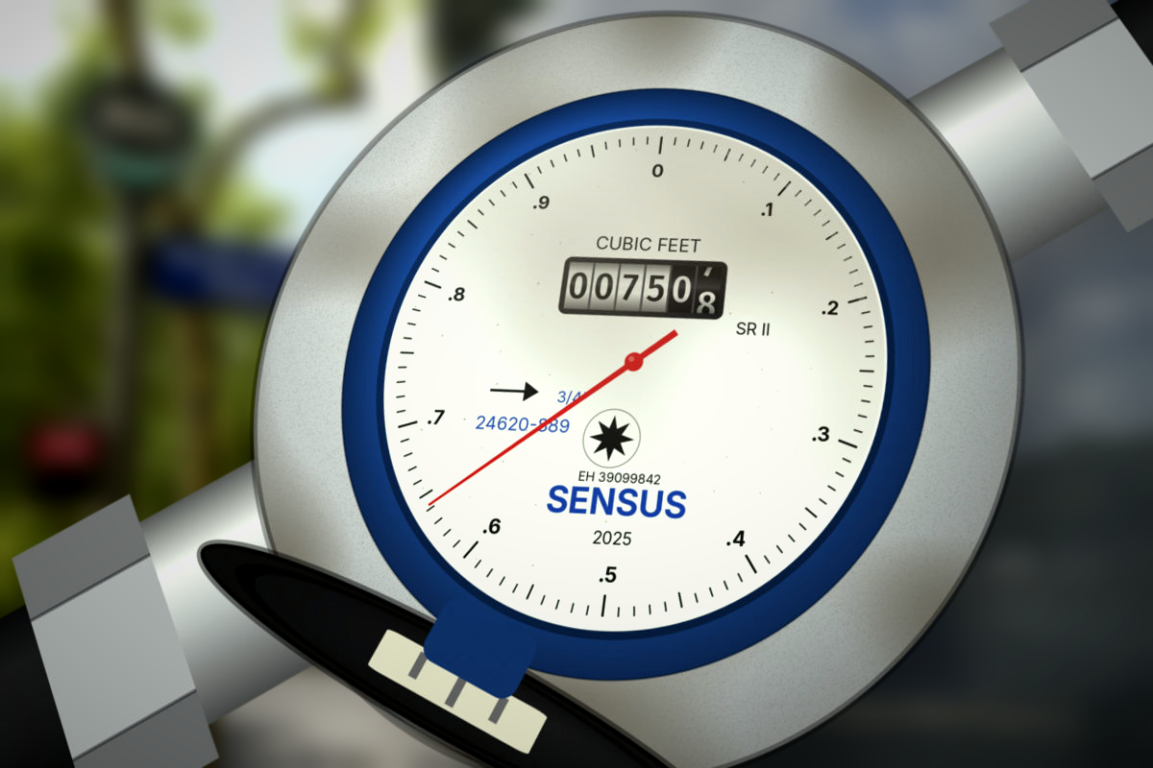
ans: ft³ 7507.64
